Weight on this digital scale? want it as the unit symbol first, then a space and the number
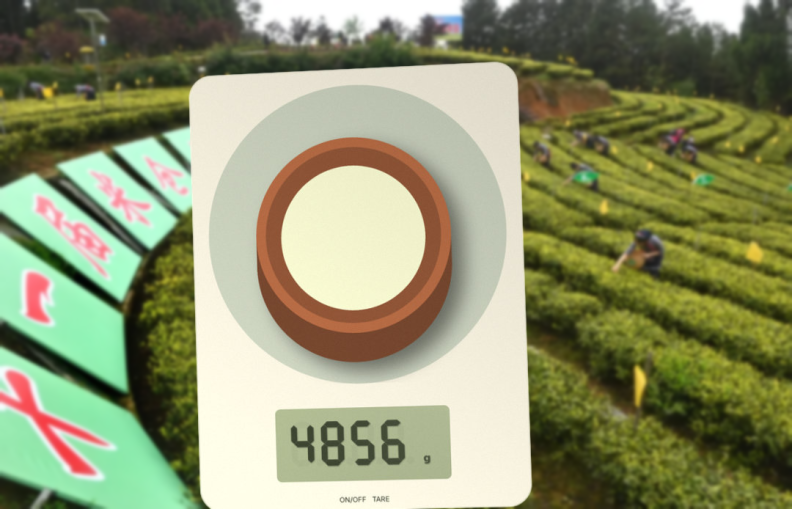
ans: g 4856
